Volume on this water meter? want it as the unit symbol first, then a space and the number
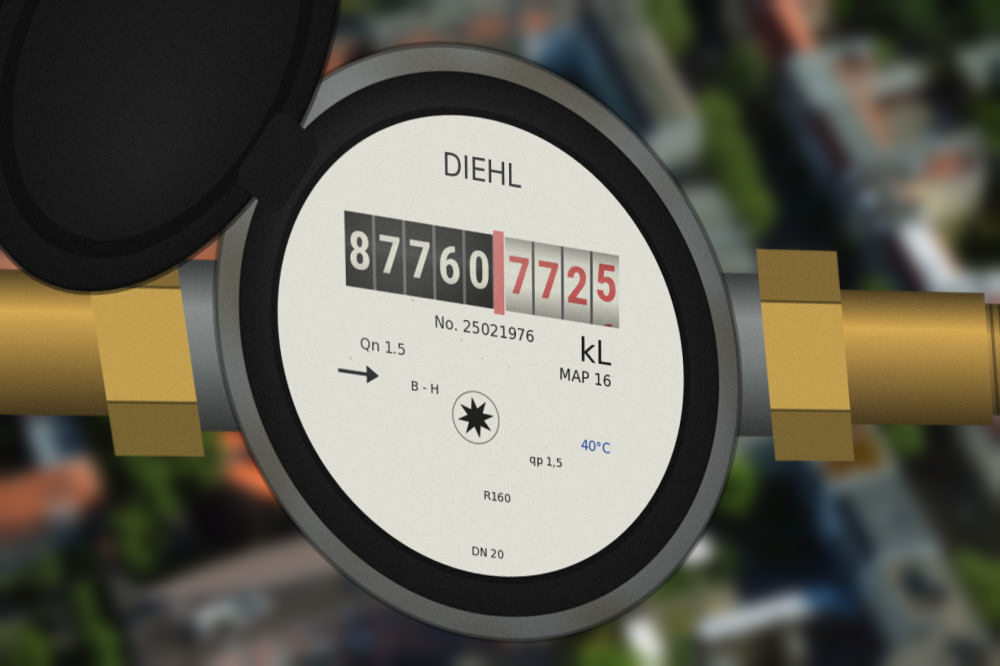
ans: kL 87760.7725
